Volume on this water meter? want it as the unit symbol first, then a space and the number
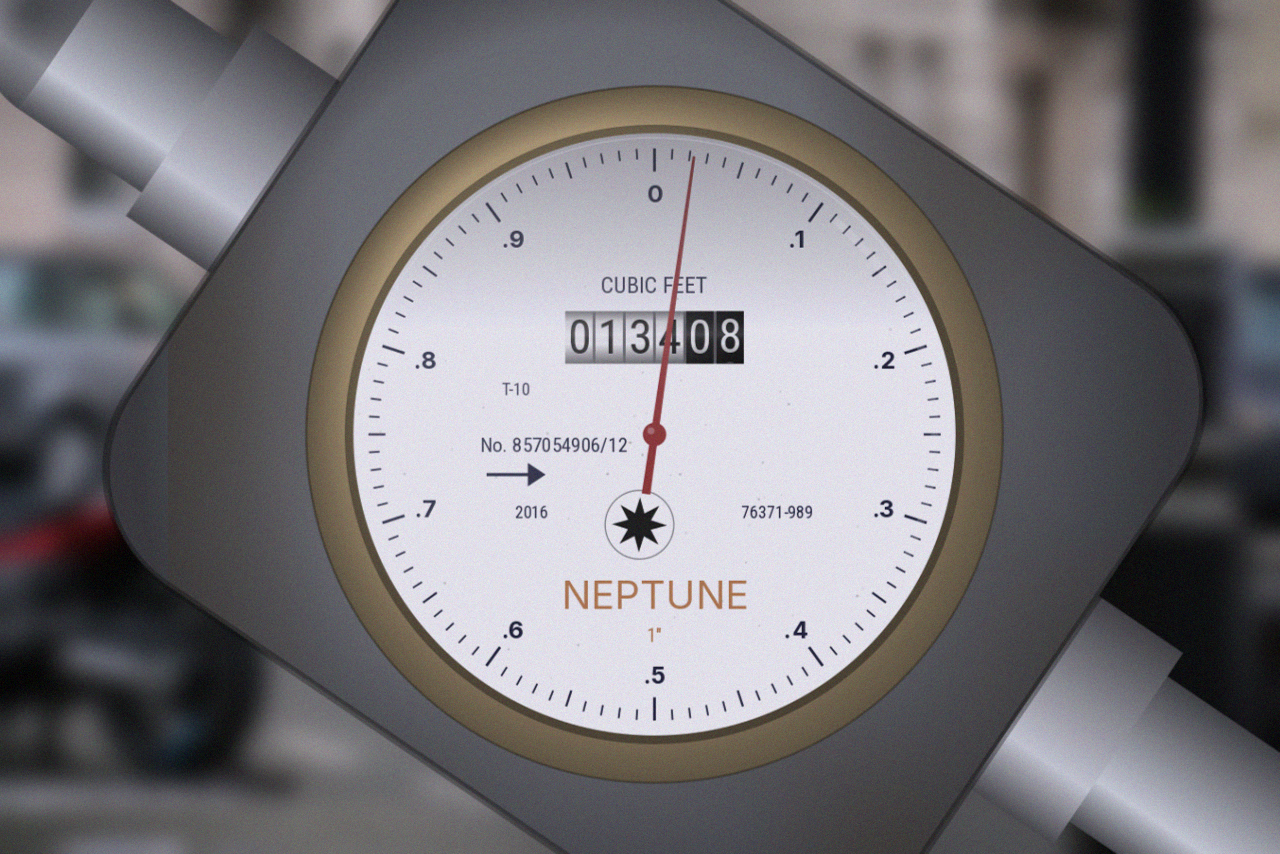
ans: ft³ 13408.02
